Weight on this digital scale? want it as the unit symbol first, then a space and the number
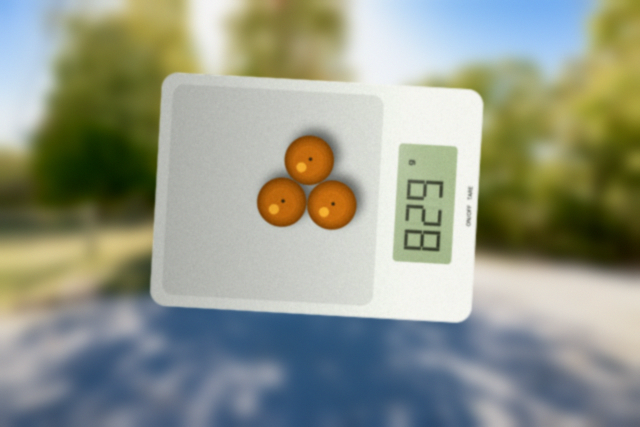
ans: g 829
